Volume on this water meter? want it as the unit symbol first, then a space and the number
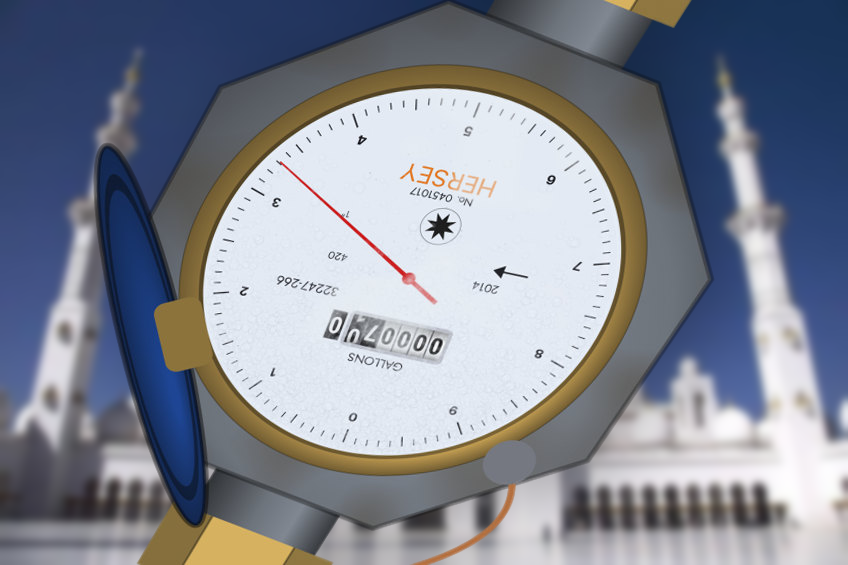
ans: gal 703.3
